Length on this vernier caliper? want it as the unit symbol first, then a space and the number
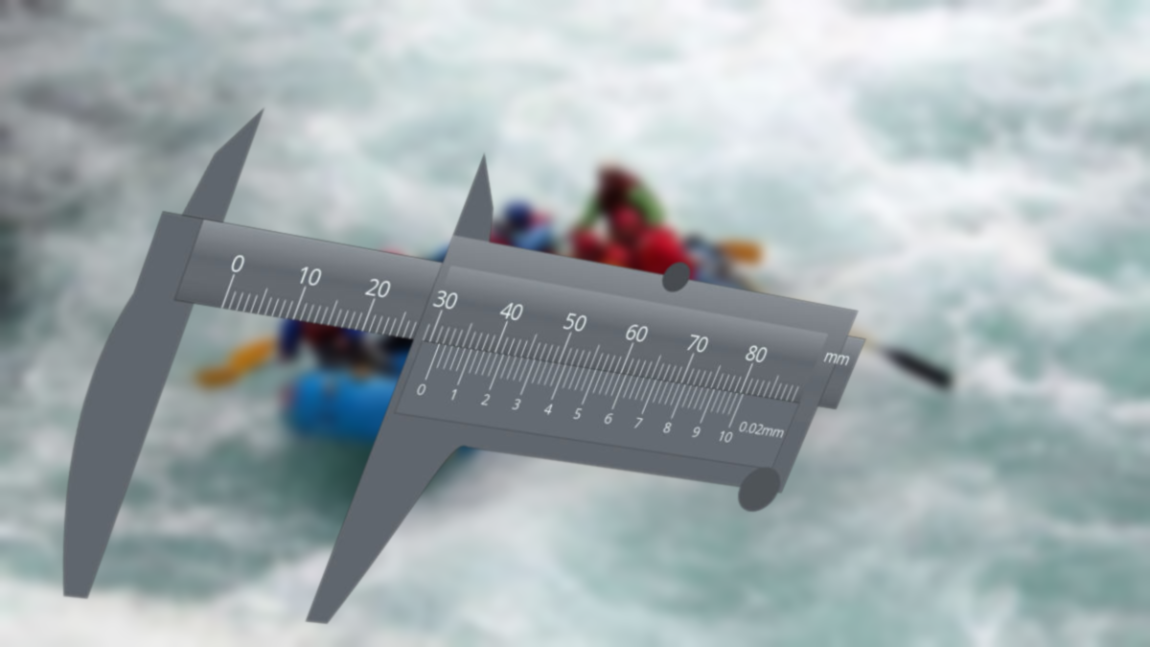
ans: mm 31.5
